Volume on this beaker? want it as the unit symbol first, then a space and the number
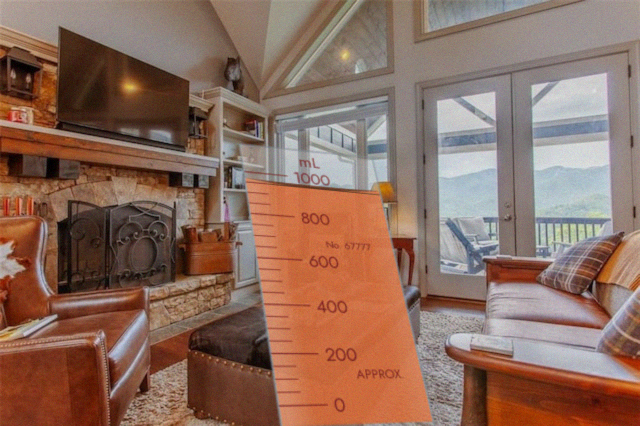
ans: mL 950
